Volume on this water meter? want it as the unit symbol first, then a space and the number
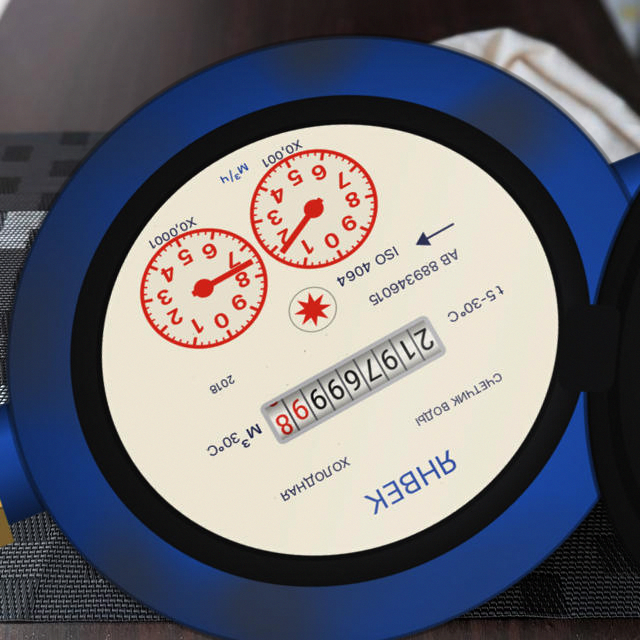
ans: m³ 2197699.9817
